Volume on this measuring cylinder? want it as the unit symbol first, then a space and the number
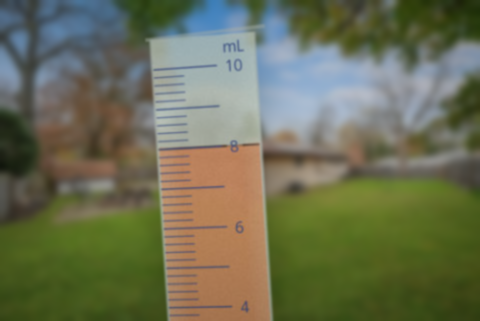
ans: mL 8
